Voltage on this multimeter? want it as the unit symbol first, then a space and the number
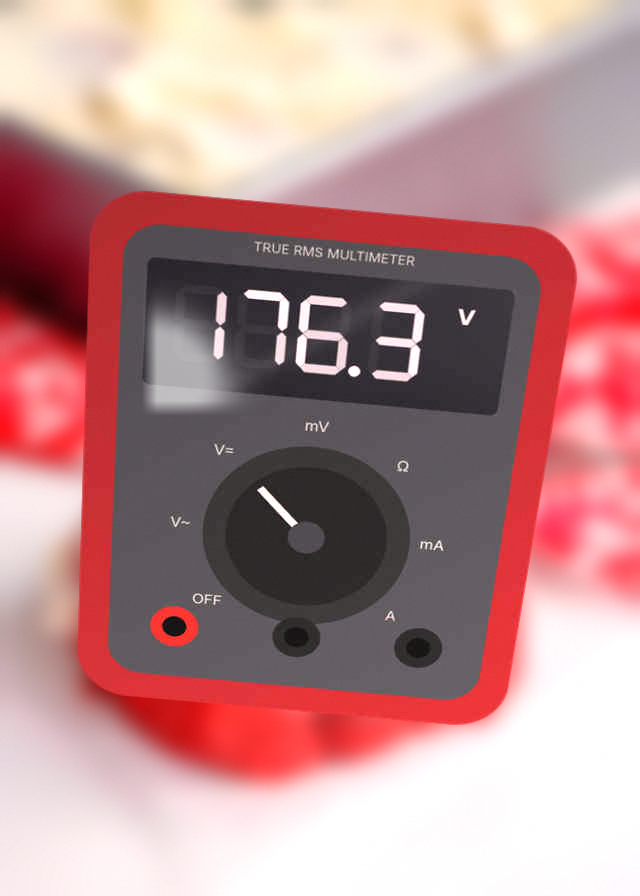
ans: V 176.3
